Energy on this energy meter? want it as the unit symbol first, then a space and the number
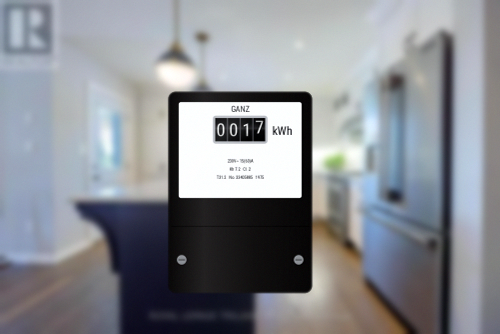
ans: kWh 17
